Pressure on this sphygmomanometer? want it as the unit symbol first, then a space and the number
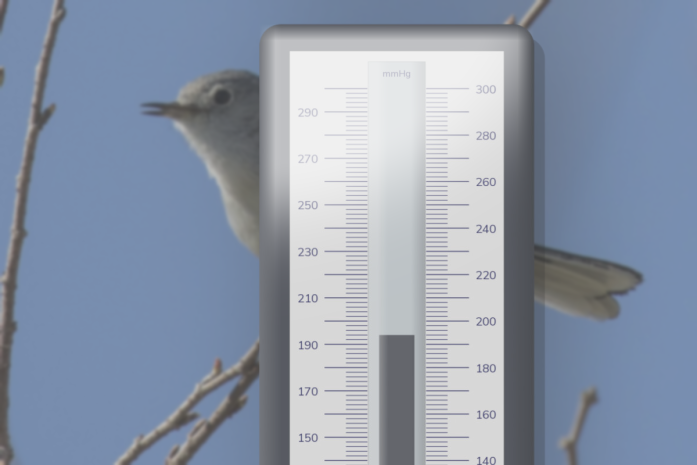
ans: mmHg 194
